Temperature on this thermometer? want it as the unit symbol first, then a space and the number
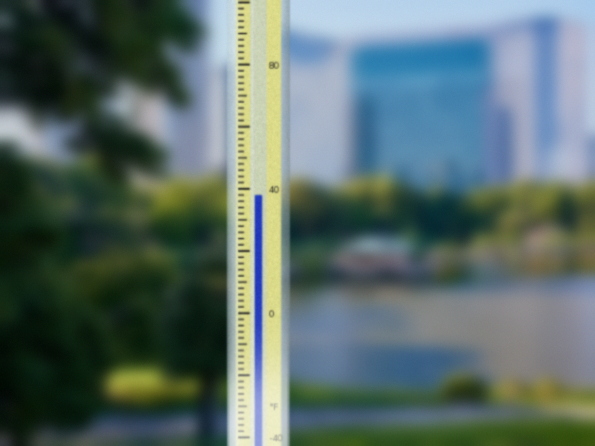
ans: °F 38
